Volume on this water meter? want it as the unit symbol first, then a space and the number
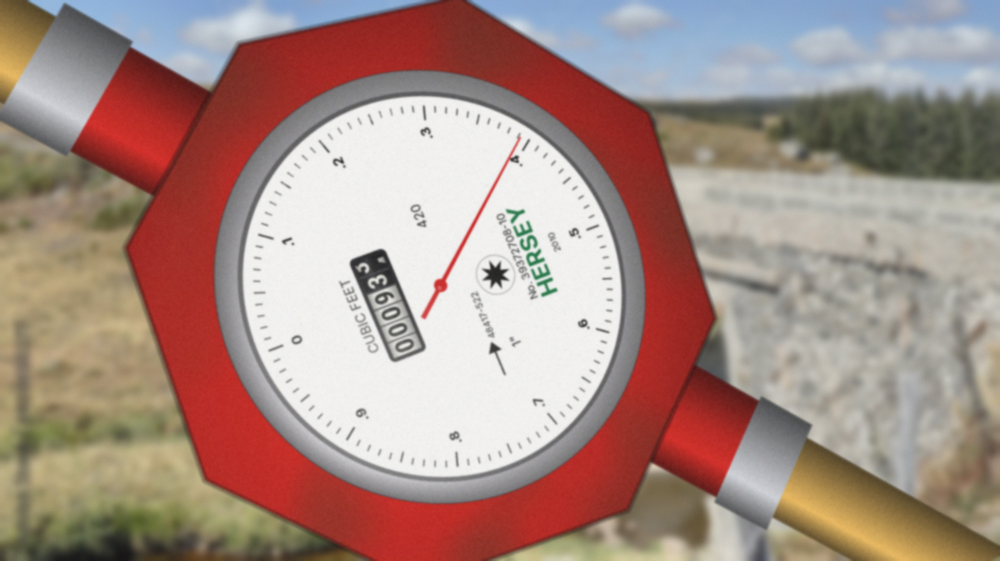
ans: ft³ 933.39
